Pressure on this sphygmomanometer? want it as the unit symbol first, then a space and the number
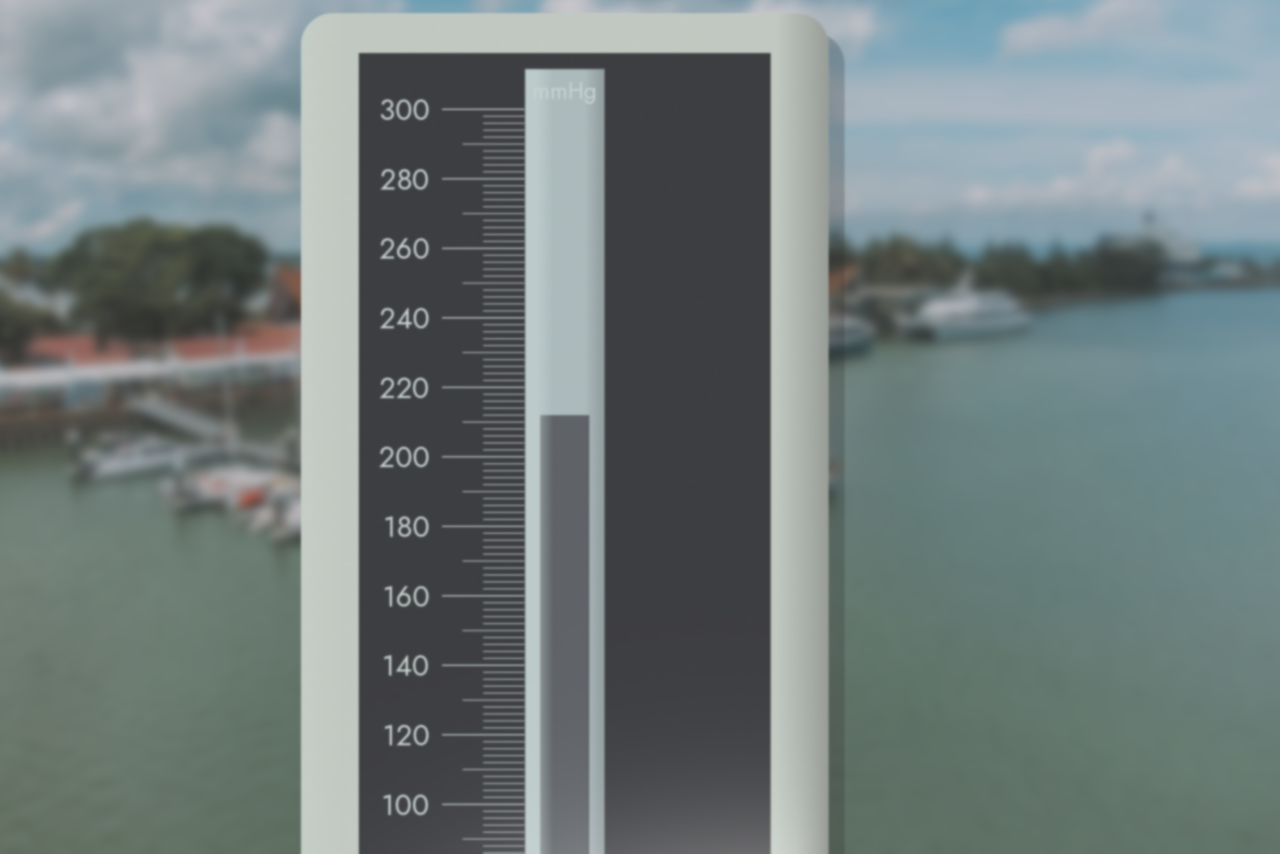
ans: mmHg 212
